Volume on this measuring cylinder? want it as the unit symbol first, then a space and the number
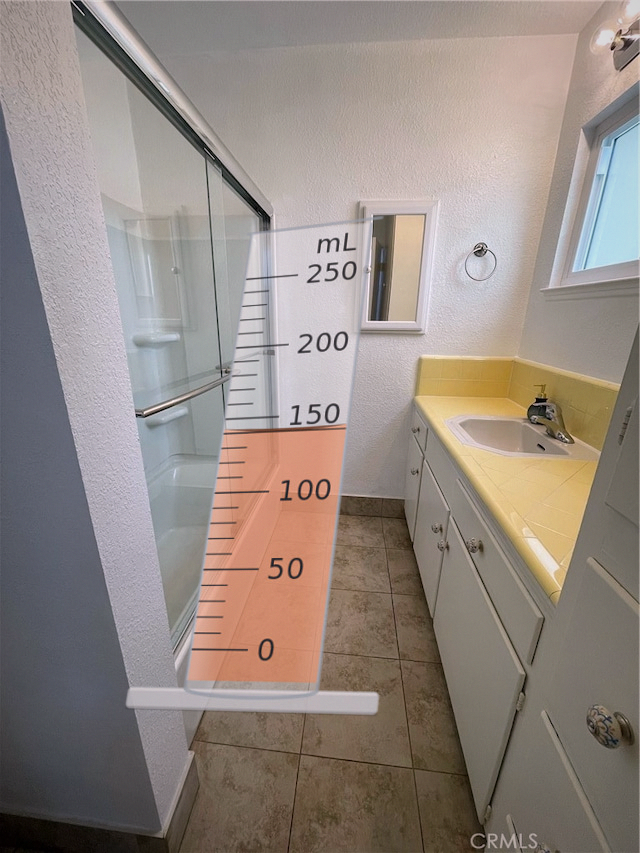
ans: mL 140
